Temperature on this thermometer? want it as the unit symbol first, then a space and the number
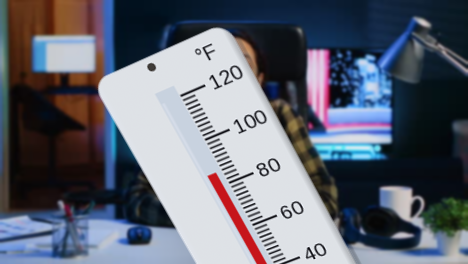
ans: °F 86
